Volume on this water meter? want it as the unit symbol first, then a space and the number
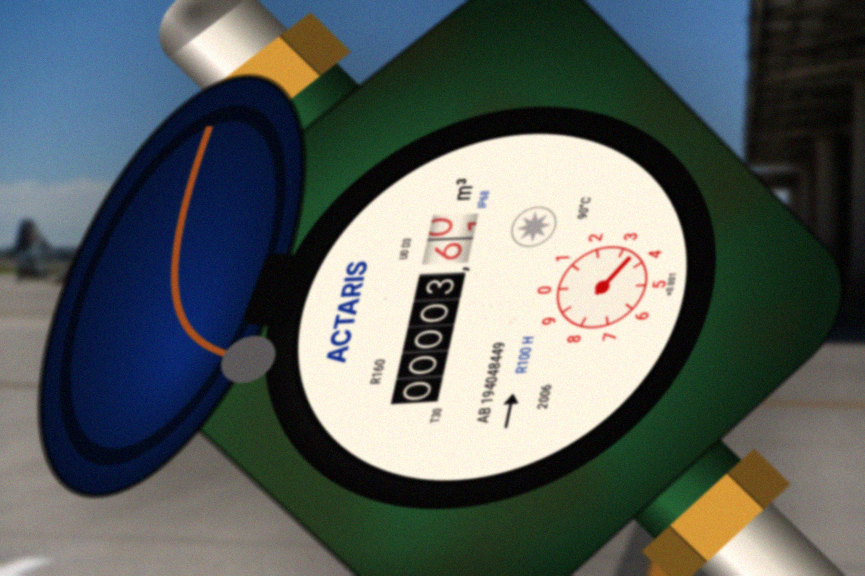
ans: m³ 3.603
